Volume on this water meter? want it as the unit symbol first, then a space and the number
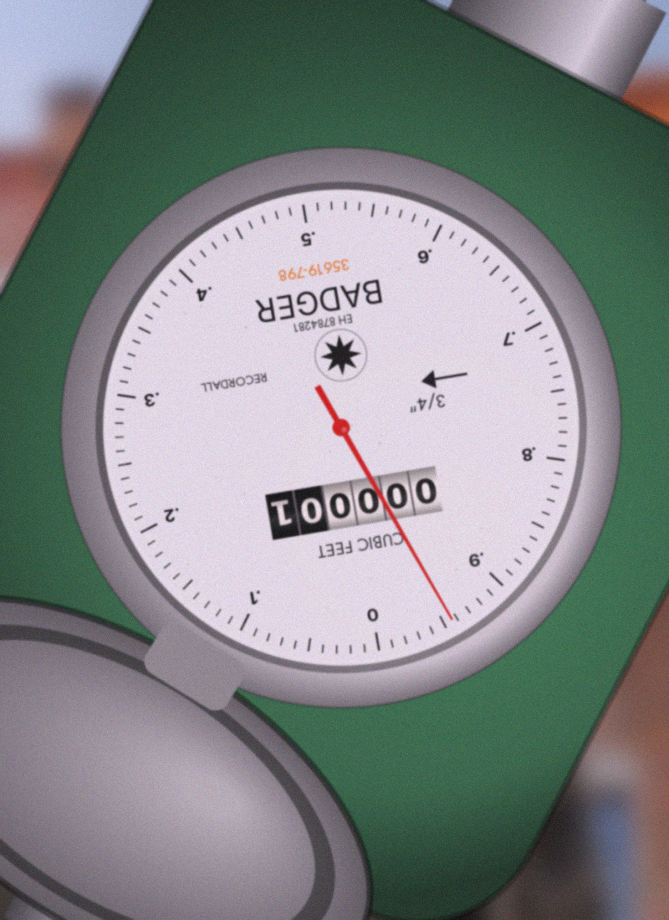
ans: ft³ 0.94
